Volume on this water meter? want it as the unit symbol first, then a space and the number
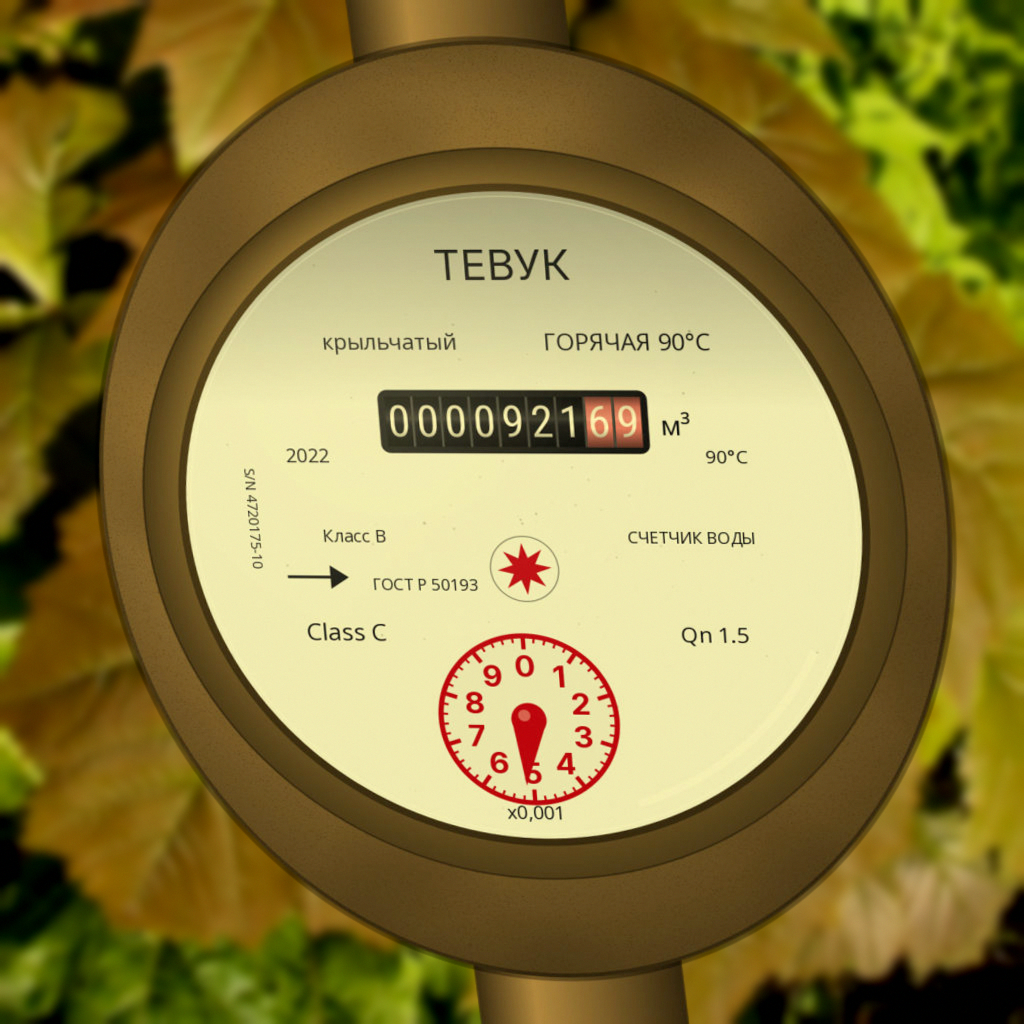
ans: m³ 921.695
